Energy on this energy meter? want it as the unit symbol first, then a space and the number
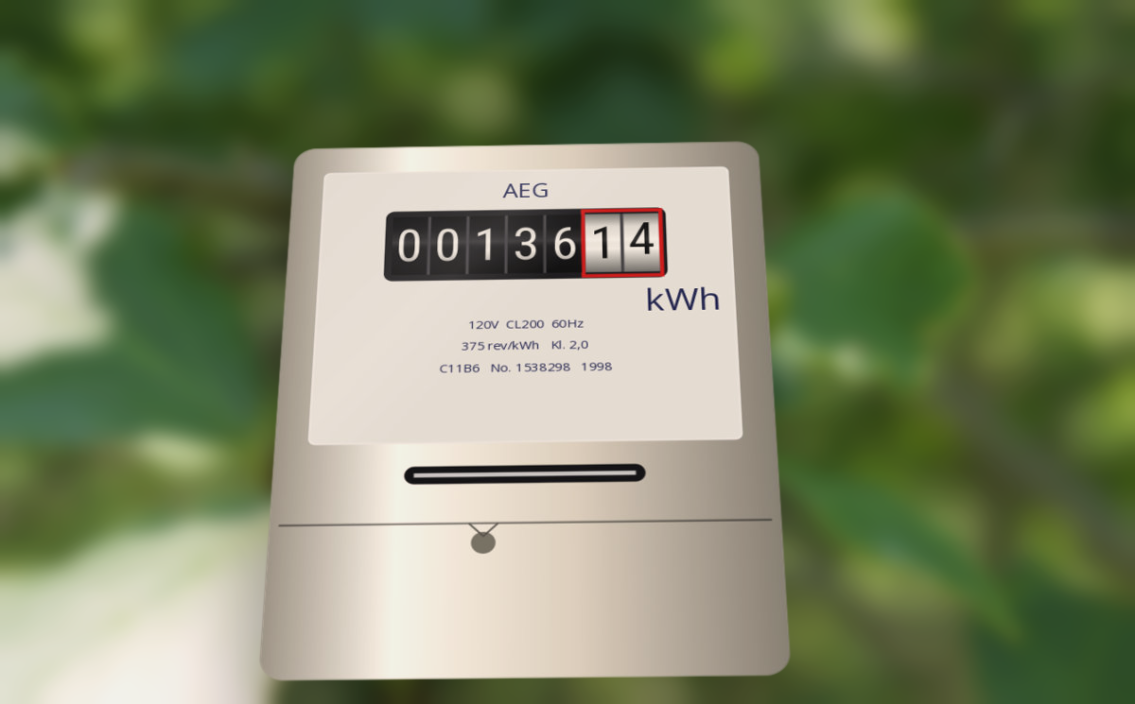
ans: kWh 136.14
